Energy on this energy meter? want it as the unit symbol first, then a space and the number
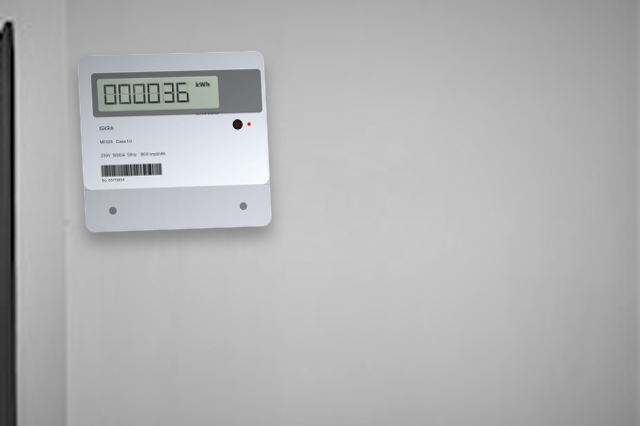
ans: kWh 36
